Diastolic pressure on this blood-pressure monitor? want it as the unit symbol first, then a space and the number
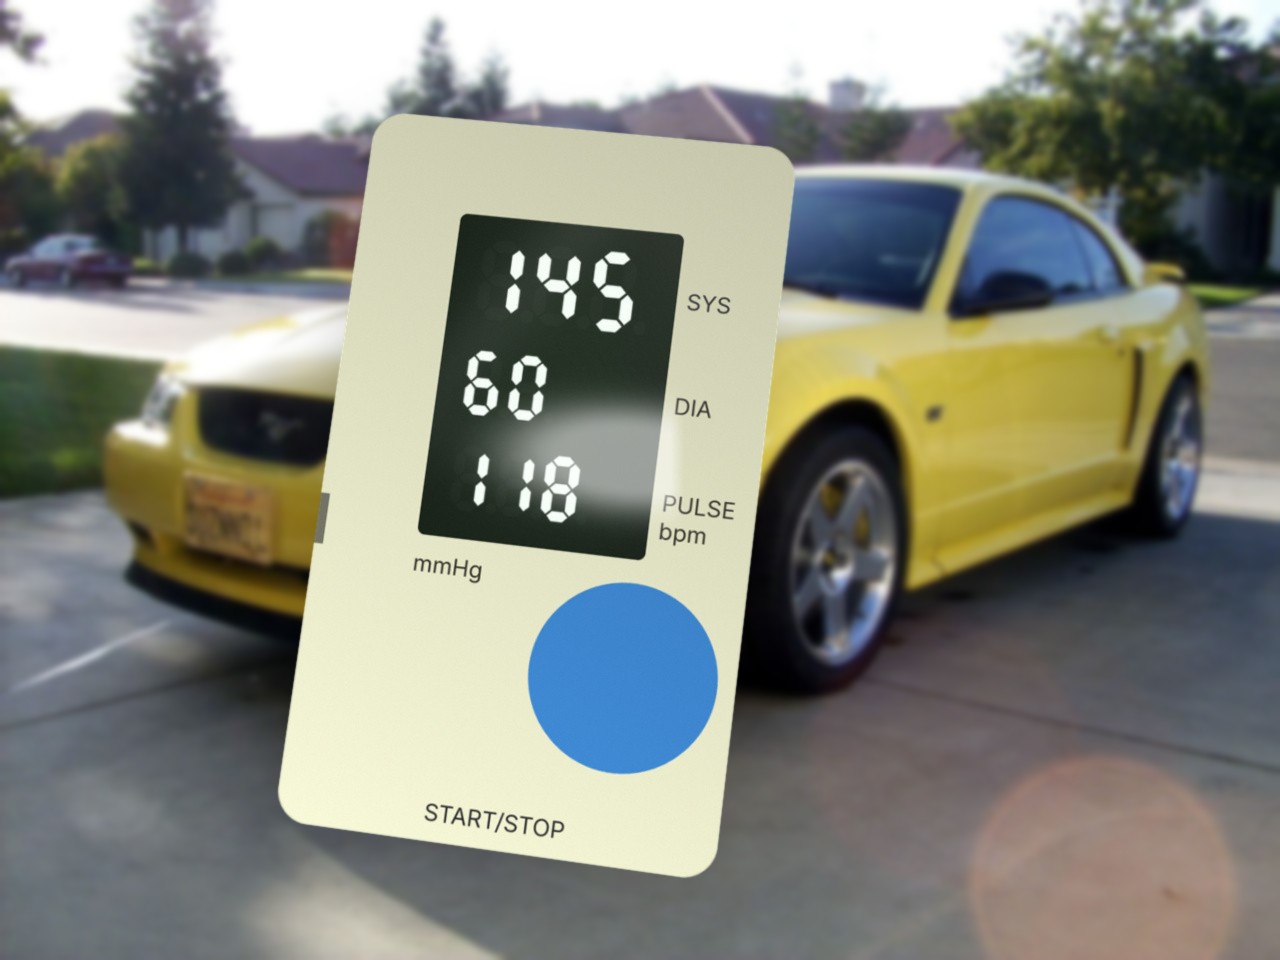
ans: mmHg 60
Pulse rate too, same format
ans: bpm 118
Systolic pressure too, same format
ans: mmHg 145
